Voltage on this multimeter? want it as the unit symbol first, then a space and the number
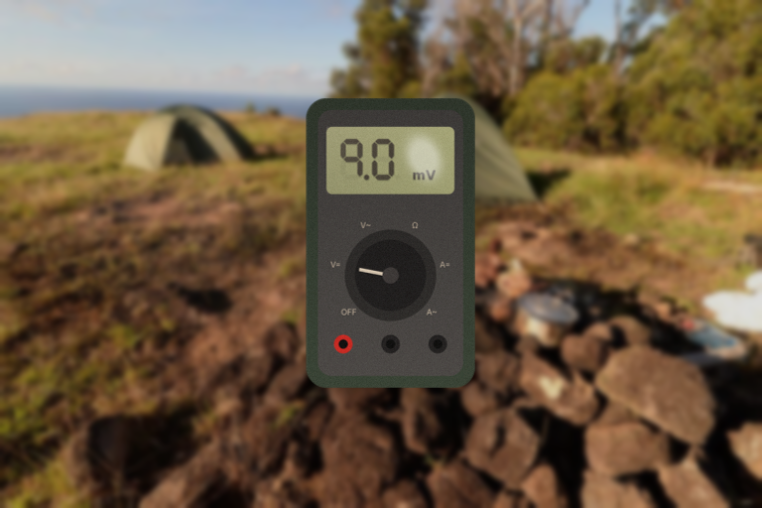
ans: mV 9.0
